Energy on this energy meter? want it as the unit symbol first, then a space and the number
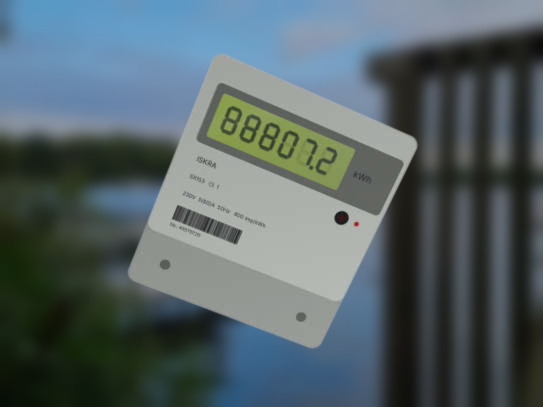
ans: kWh 88807.2
